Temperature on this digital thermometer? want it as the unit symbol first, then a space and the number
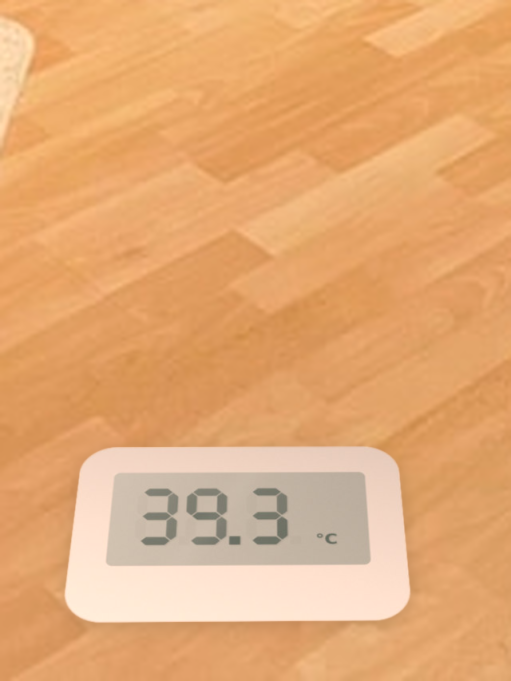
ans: °C 39.3
